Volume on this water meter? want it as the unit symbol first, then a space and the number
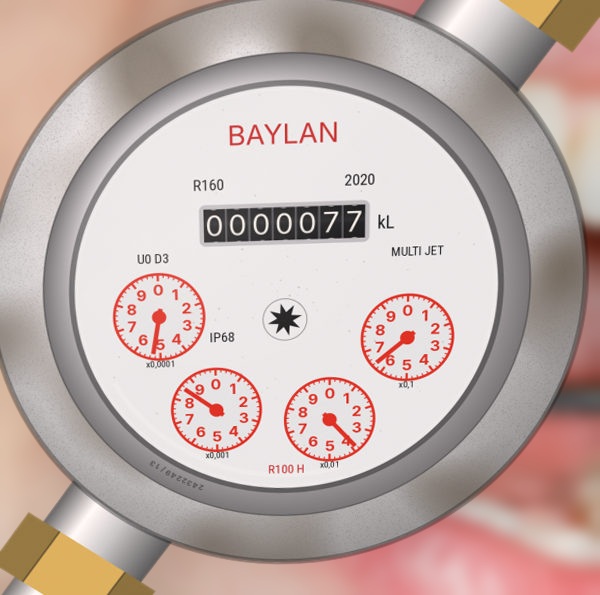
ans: kL 77.6385
